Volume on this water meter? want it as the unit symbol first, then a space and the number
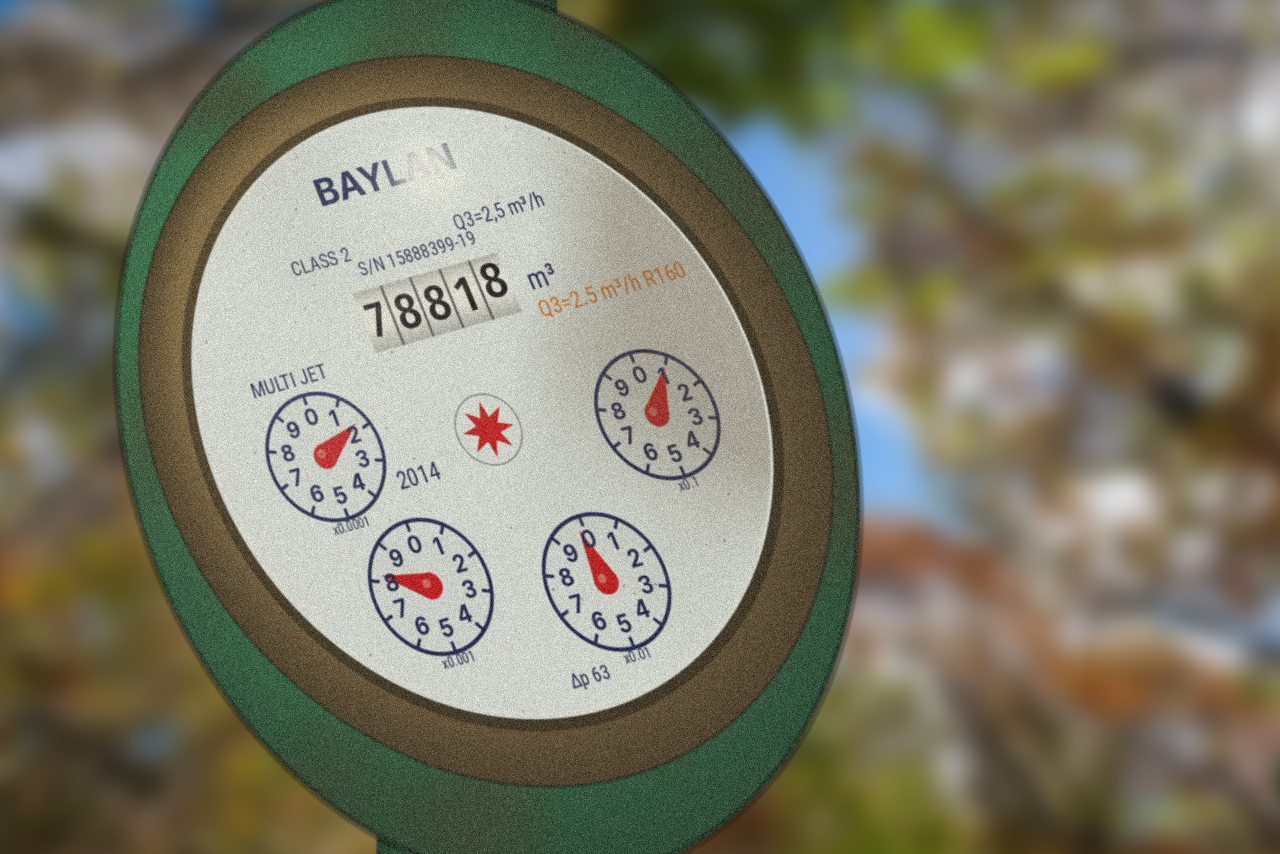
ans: m³ 78818.0981
